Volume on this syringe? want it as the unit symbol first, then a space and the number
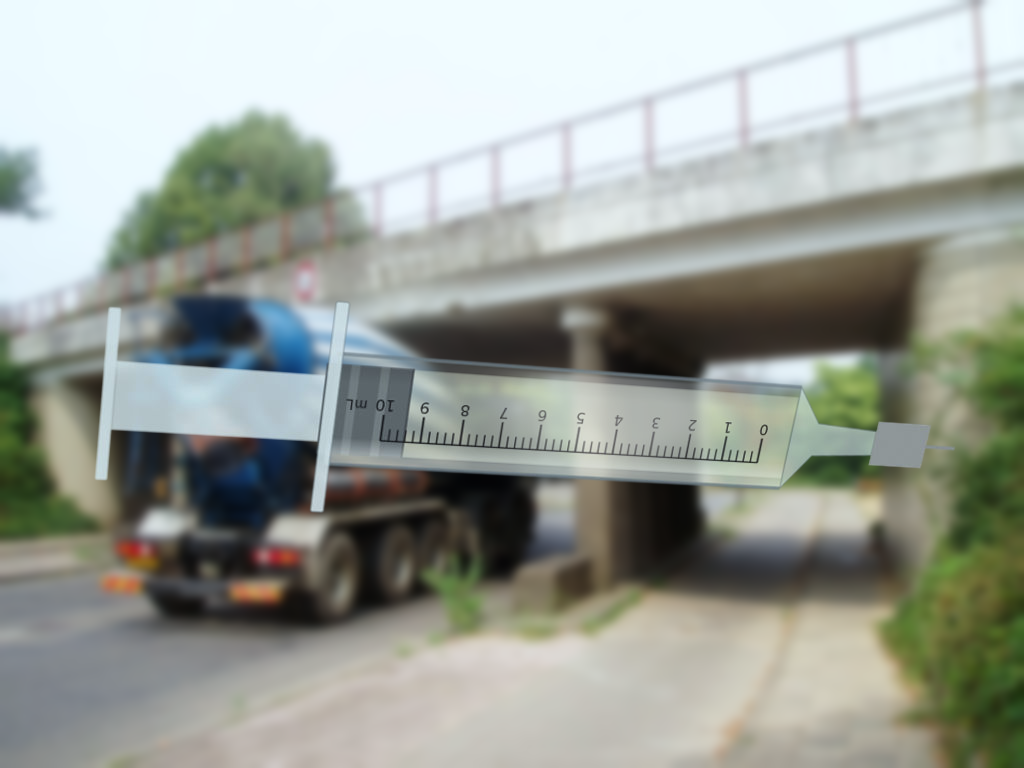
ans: mL 9.4
